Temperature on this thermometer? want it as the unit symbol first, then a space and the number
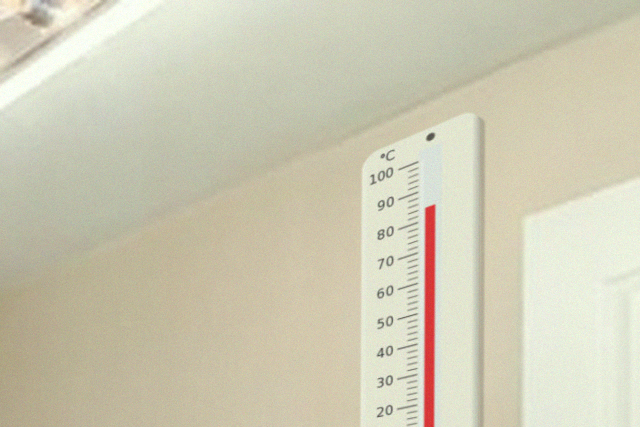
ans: °C 84
